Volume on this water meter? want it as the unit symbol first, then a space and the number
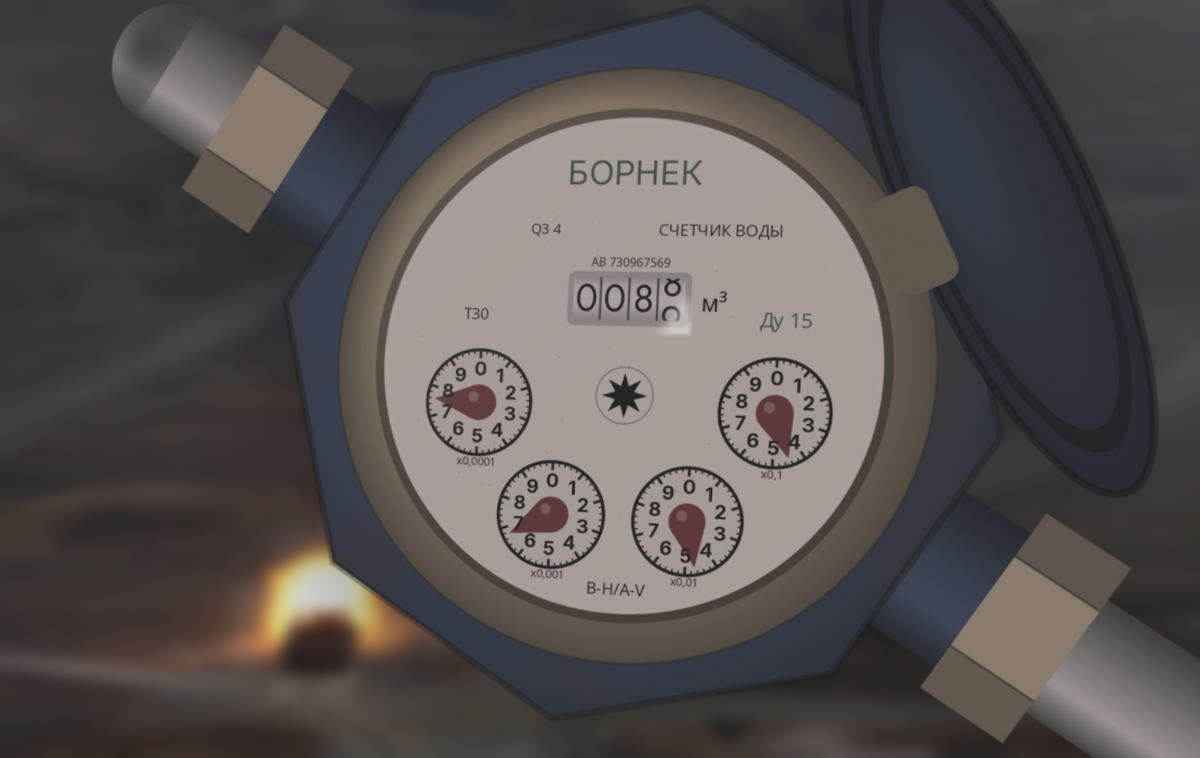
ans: m³ 88.4467
